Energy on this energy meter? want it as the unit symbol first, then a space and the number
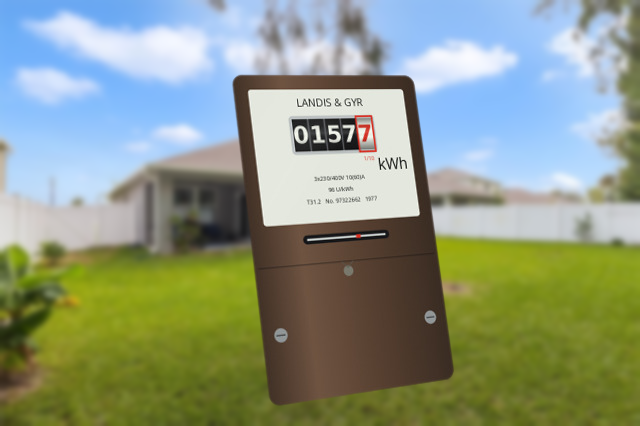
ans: kWh 157.7
